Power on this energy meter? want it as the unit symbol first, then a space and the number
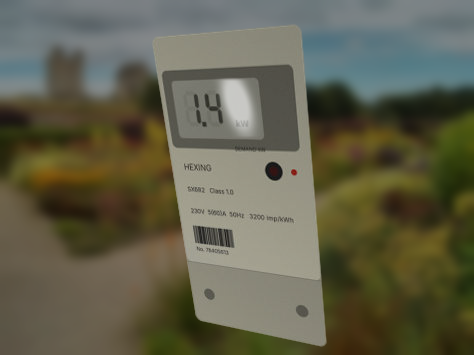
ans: kW 1.4
